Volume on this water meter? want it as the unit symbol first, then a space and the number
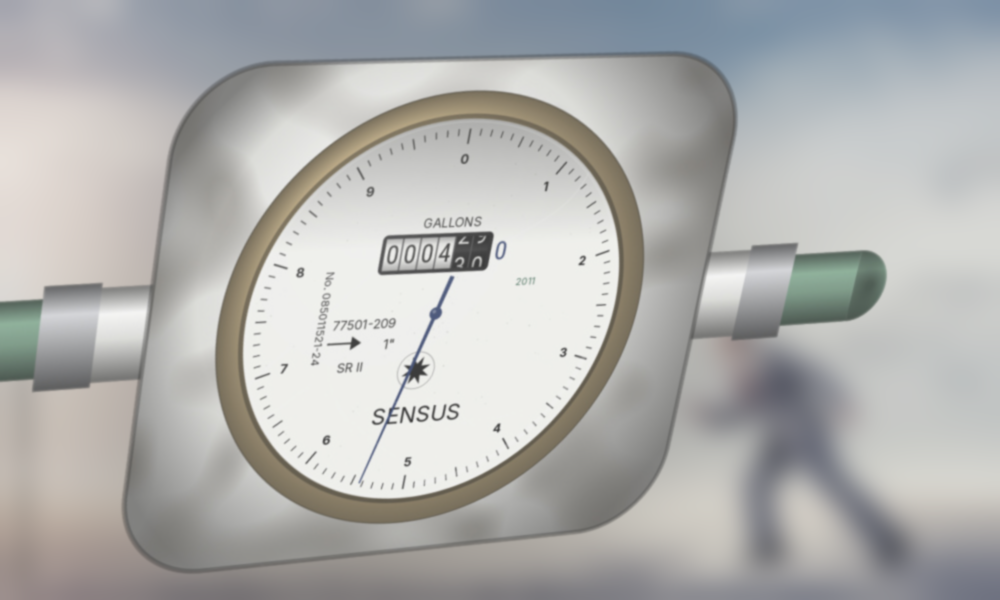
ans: gal 4295.4
